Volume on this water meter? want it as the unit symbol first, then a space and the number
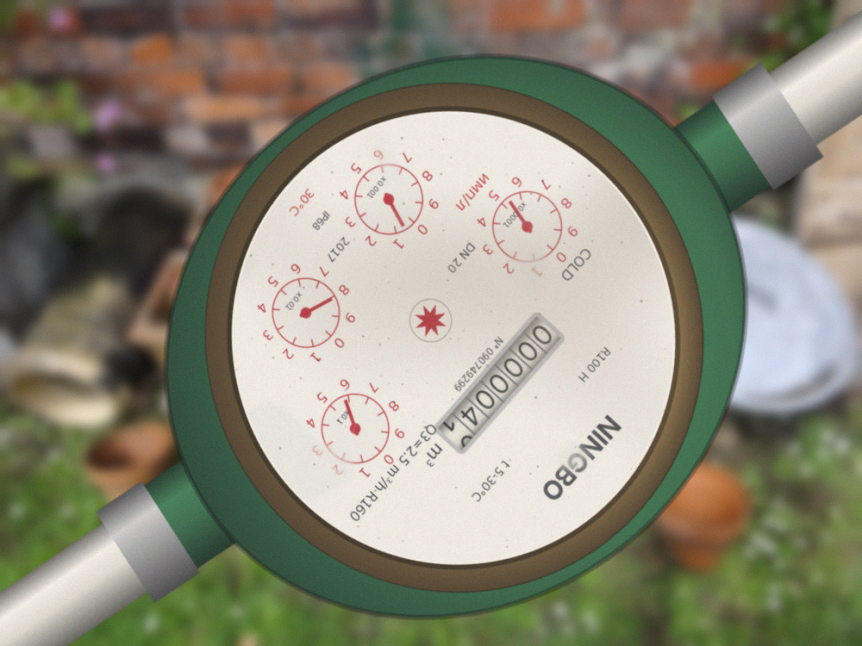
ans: m³ 40.5805
